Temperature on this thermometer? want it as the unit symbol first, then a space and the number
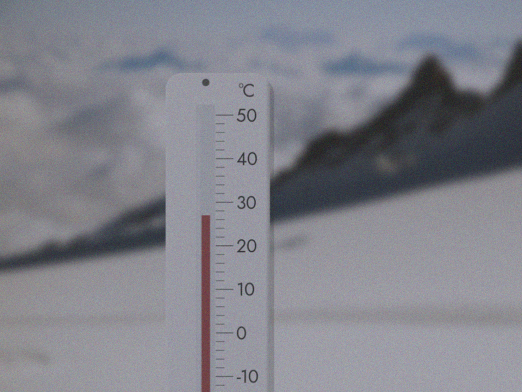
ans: °C 27
